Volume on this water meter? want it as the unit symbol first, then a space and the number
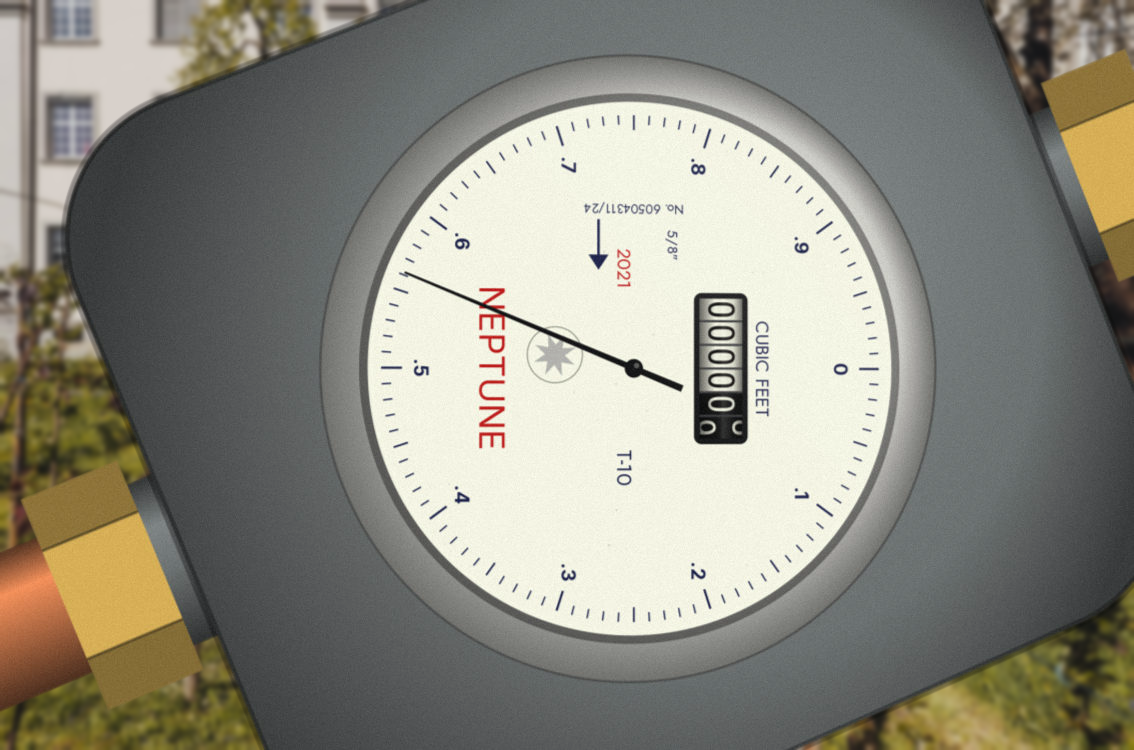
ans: ft³ 8.56
